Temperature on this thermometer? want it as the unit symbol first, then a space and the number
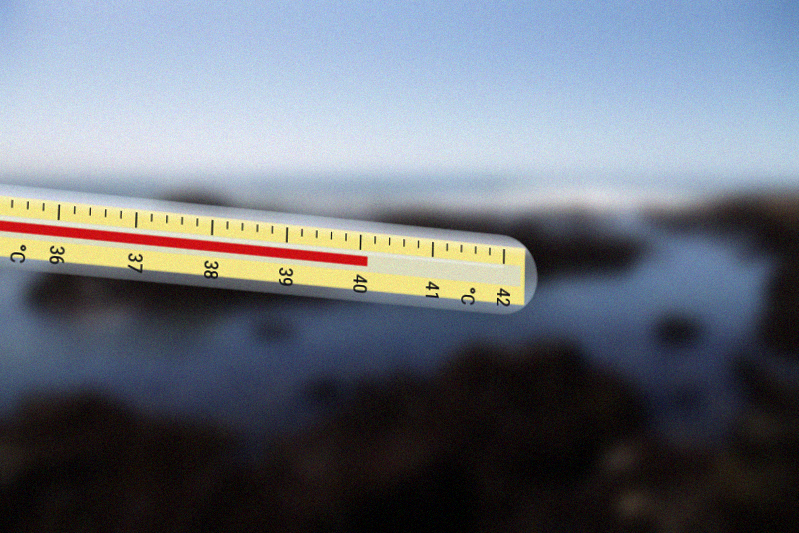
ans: °C 40.1
